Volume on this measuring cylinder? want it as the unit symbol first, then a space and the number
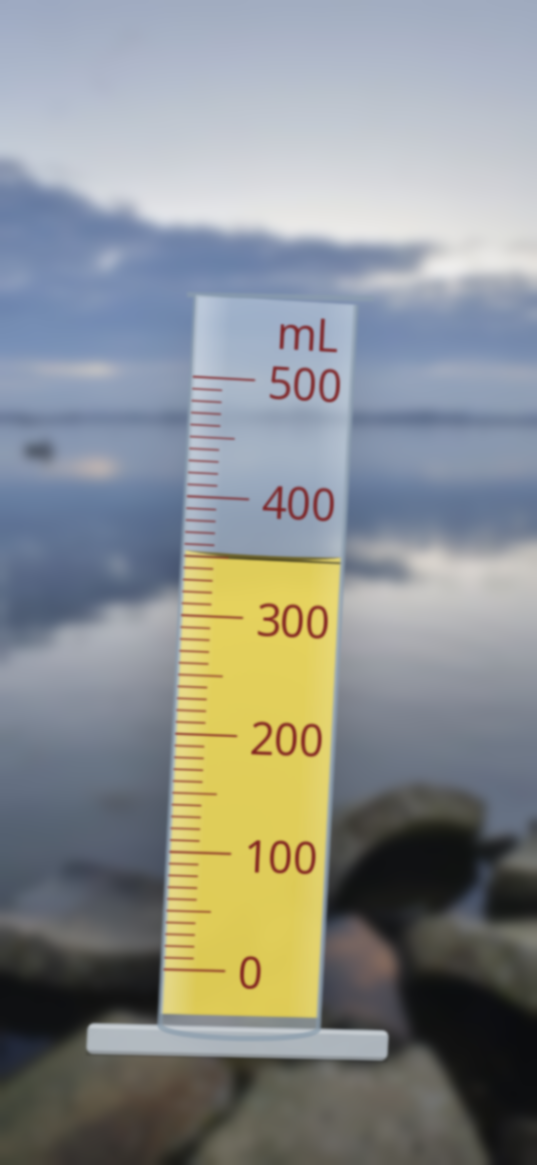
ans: mL 350
